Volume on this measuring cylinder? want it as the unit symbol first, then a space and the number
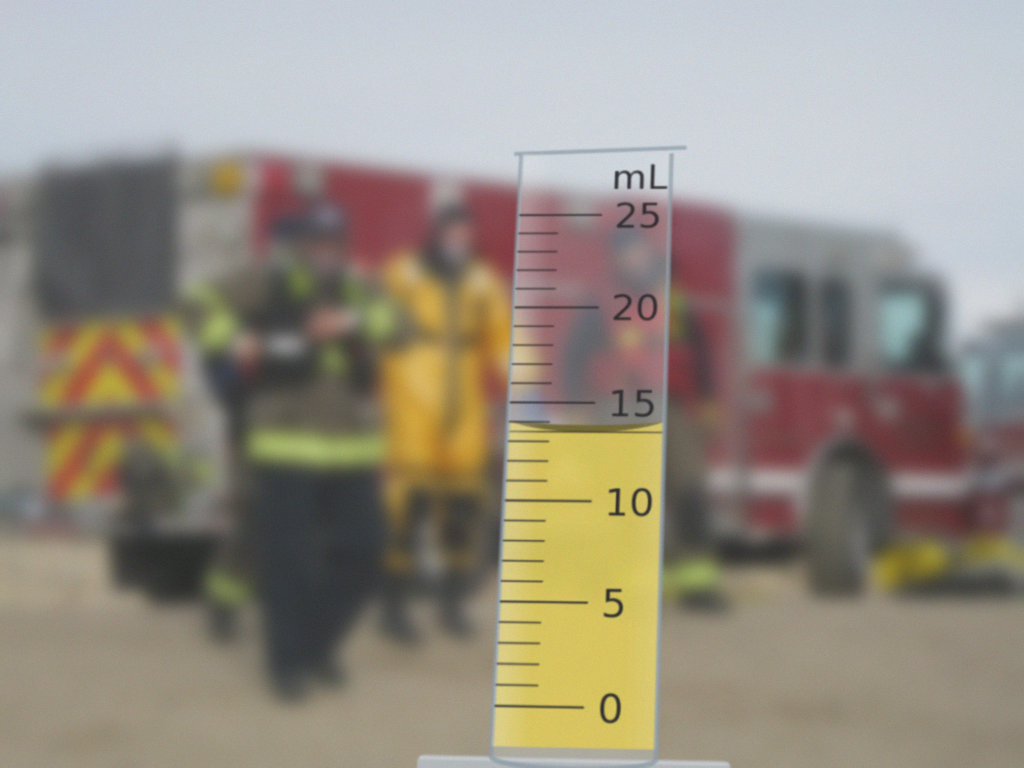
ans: mL 13.5
